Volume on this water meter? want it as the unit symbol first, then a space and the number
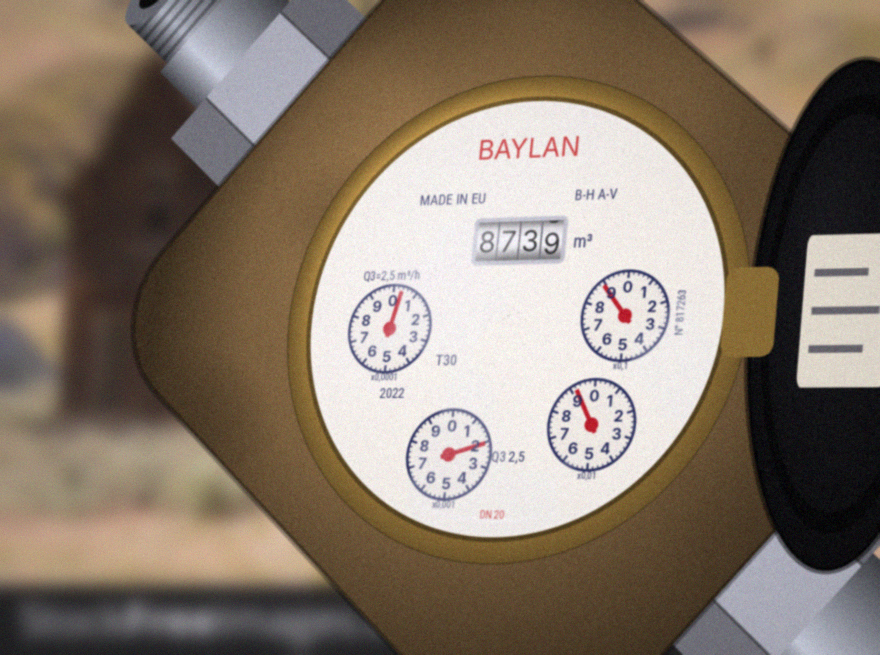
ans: m³ 8738.8920
